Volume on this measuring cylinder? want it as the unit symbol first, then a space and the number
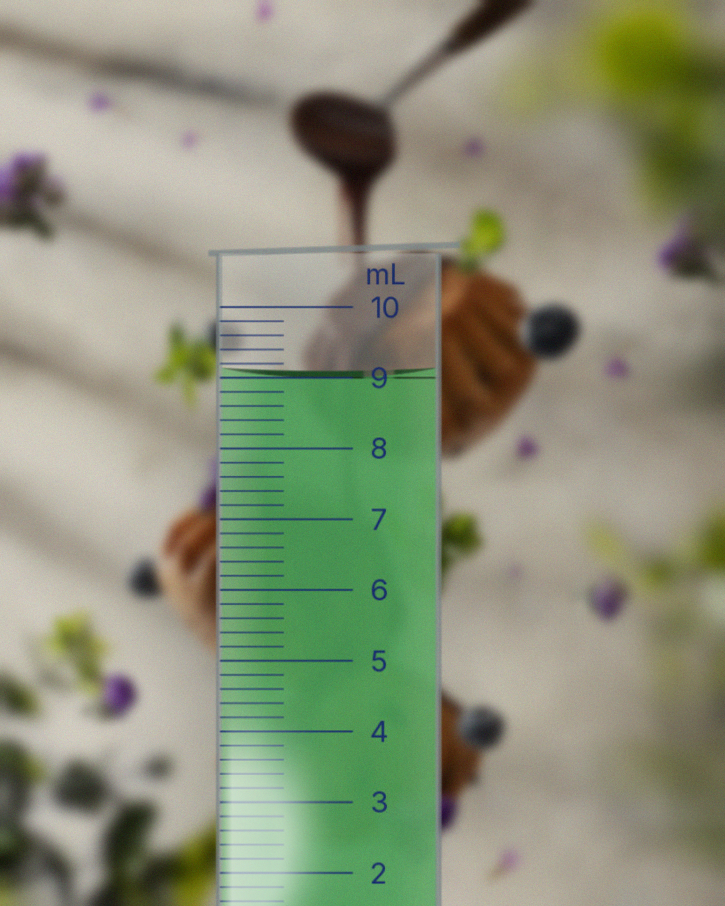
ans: mL 9
